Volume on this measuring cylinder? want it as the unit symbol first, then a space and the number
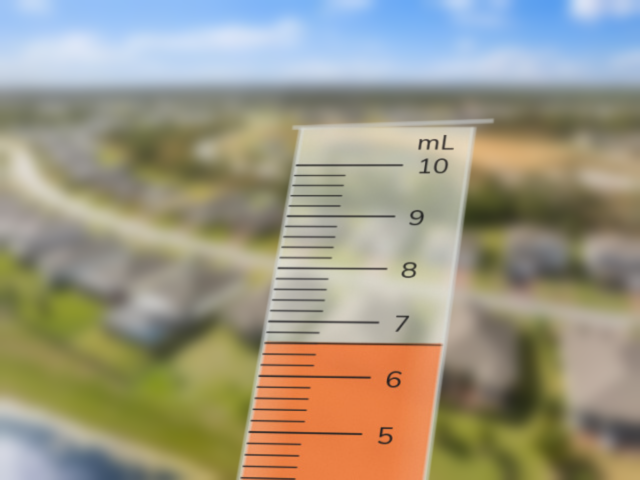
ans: mL 6.6
